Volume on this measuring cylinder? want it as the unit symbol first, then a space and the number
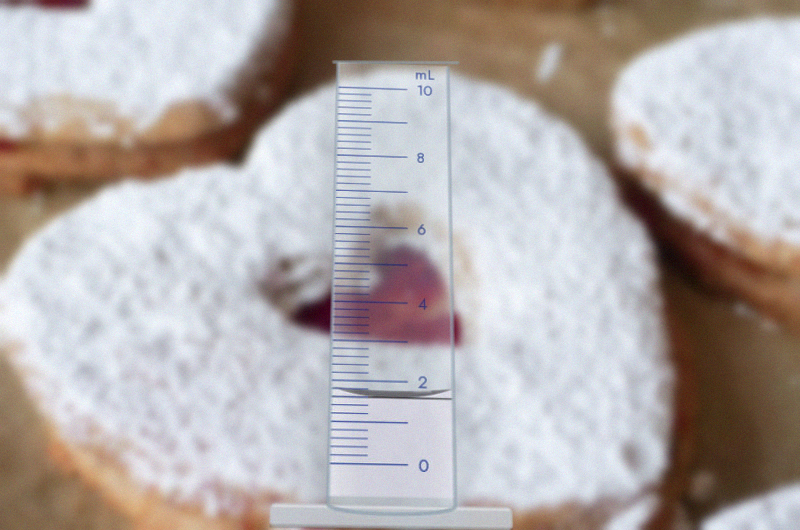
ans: mL 1.6
